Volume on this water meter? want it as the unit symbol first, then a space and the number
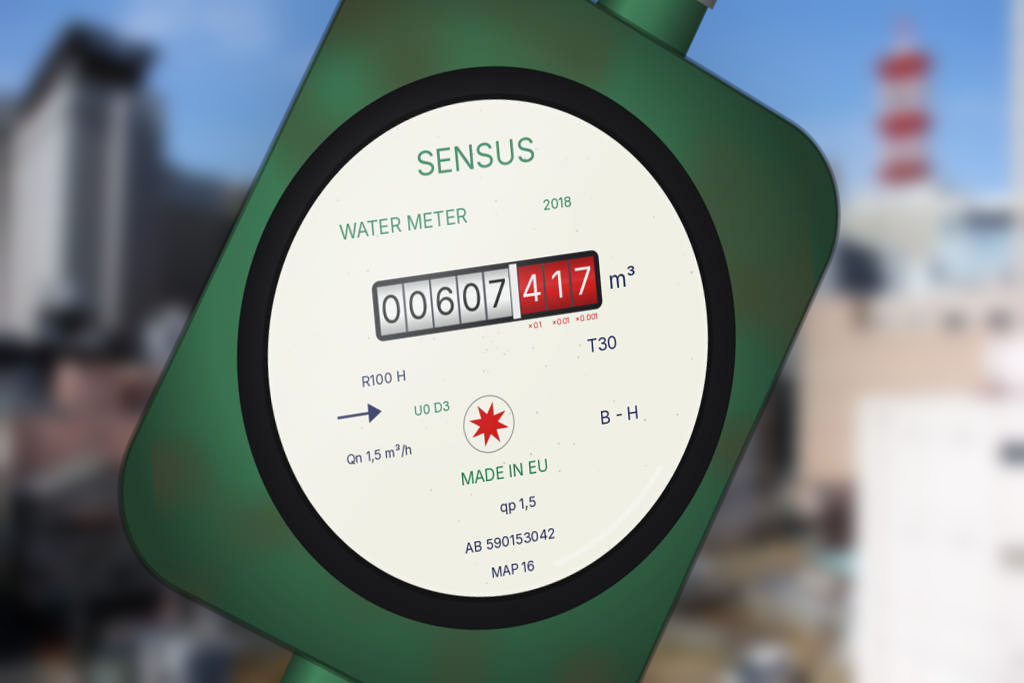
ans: m³ 607.417
